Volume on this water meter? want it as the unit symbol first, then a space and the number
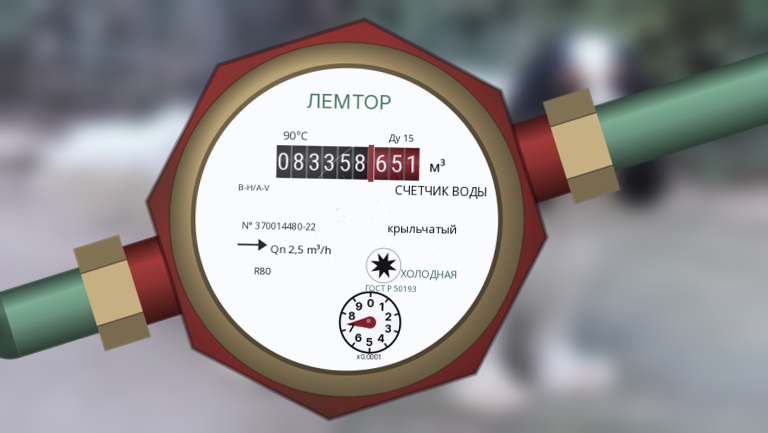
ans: m³ 83358.6517
